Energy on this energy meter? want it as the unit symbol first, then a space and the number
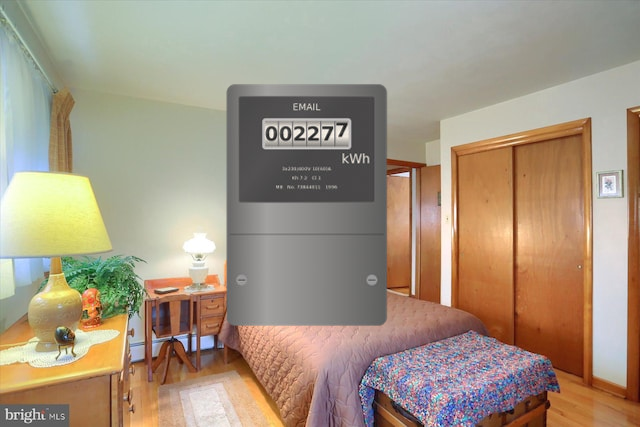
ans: kWh 2277
